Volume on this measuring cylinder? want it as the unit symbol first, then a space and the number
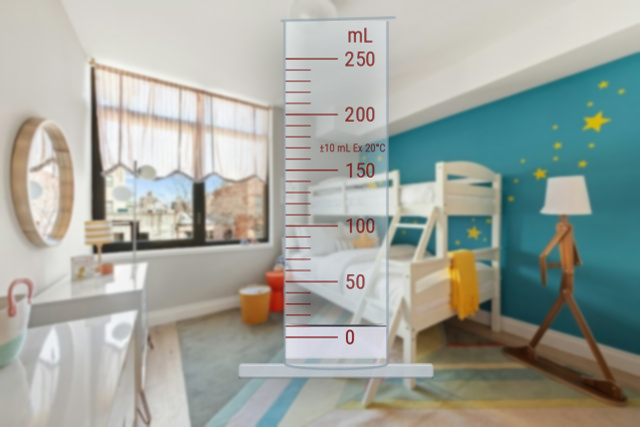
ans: mL 10
